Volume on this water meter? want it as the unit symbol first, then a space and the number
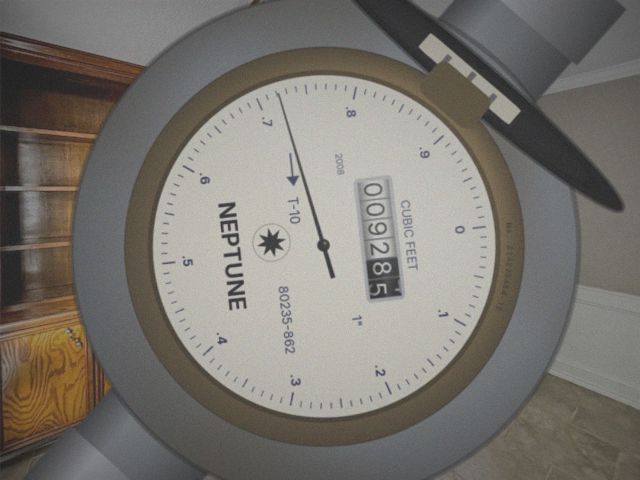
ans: ft³ 9284.72
